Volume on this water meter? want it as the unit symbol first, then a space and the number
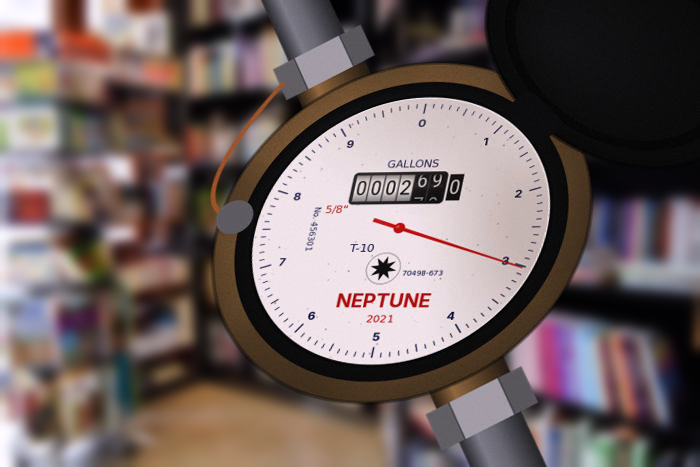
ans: gal 2693.0
